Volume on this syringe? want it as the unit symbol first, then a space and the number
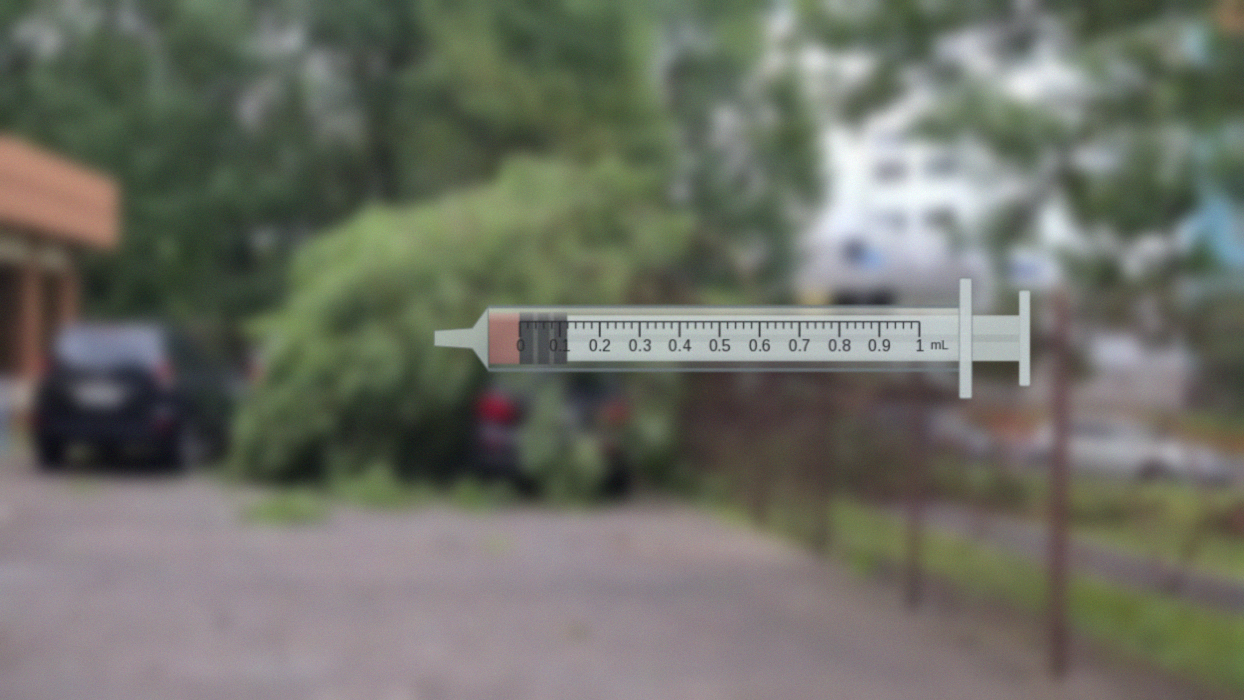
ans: mL 0
